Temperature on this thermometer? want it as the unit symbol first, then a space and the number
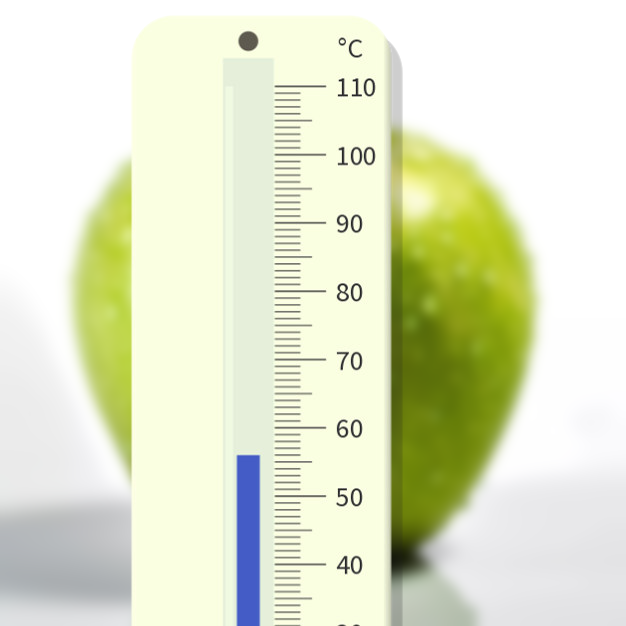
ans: °C 56
